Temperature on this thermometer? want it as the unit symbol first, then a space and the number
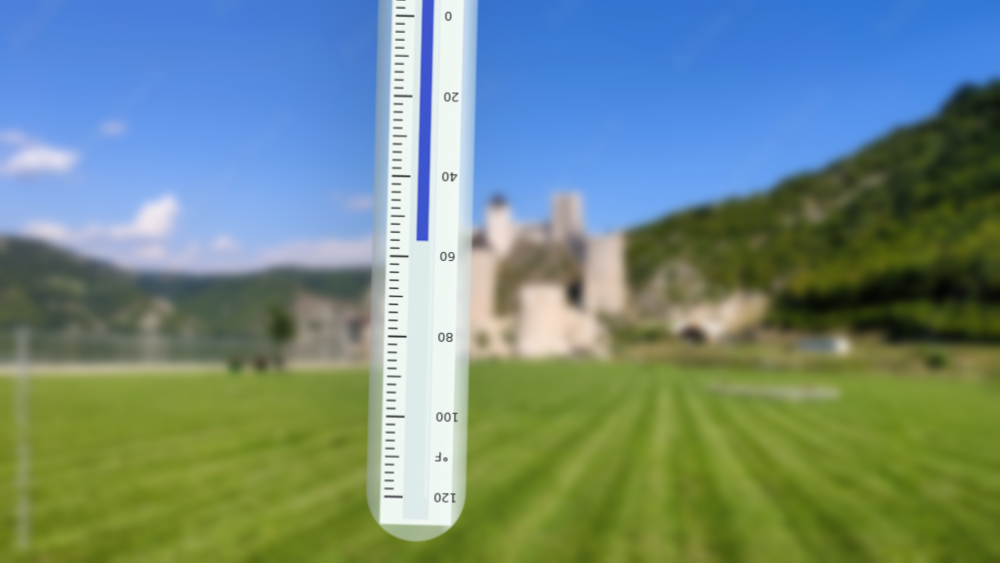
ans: °F 56
